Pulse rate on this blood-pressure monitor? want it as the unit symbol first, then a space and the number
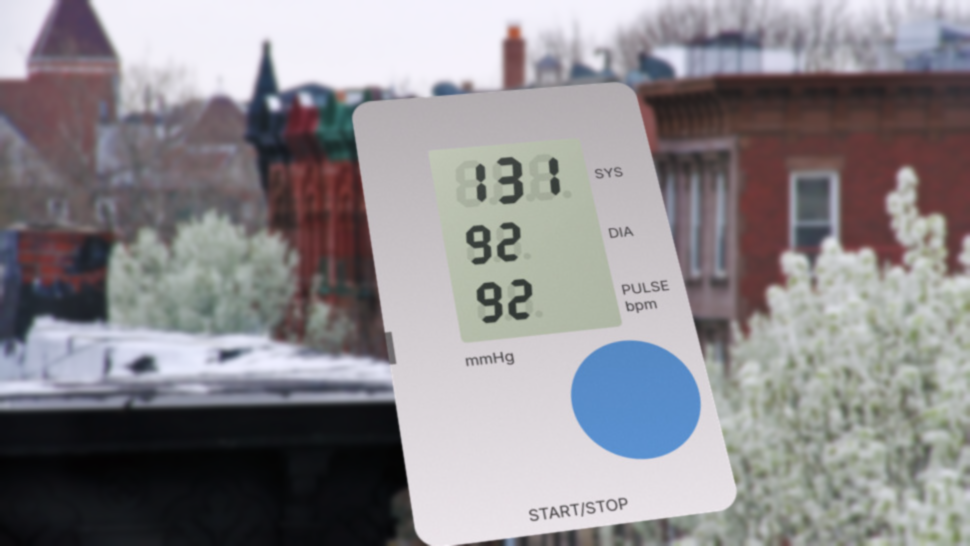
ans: bpm 92
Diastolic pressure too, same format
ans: mmHg 92
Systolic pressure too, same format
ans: mmHg 131
